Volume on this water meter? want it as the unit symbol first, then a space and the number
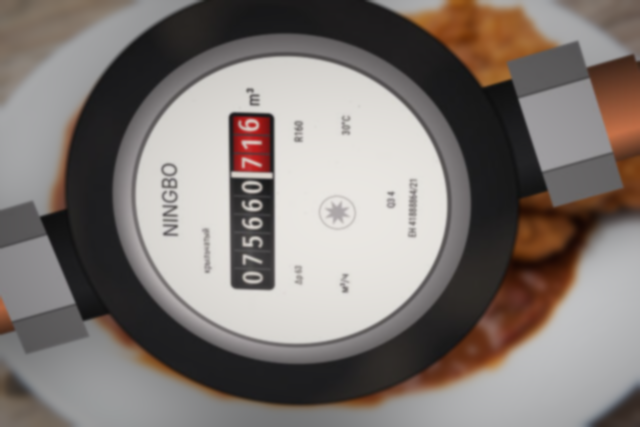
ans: m³ 75660.716
